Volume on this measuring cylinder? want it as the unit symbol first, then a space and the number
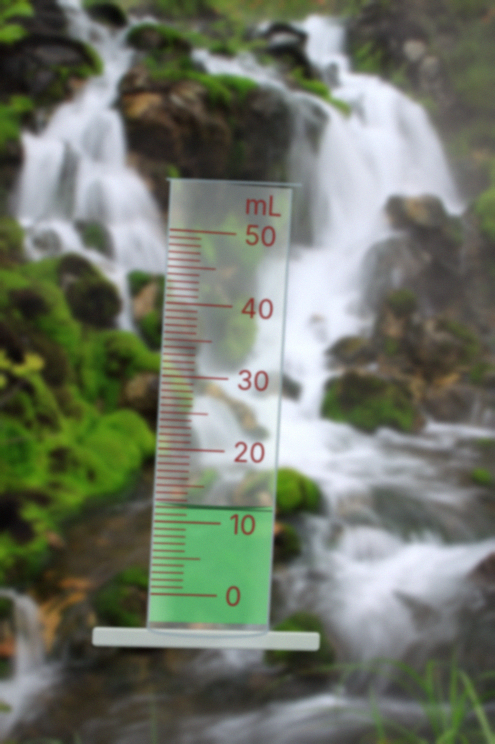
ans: mL 12
